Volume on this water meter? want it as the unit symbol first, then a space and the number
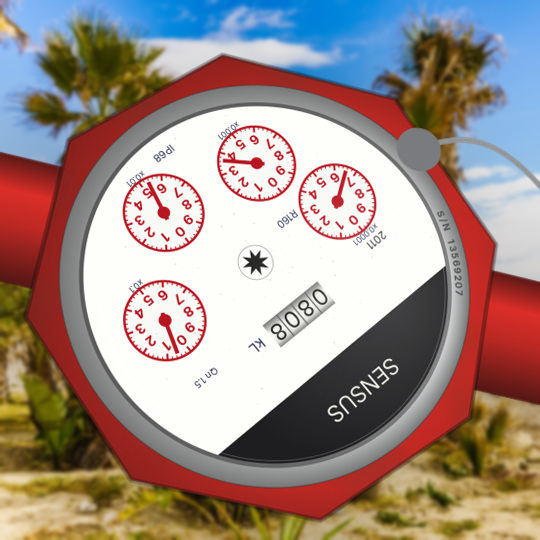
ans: kL 808.0536
